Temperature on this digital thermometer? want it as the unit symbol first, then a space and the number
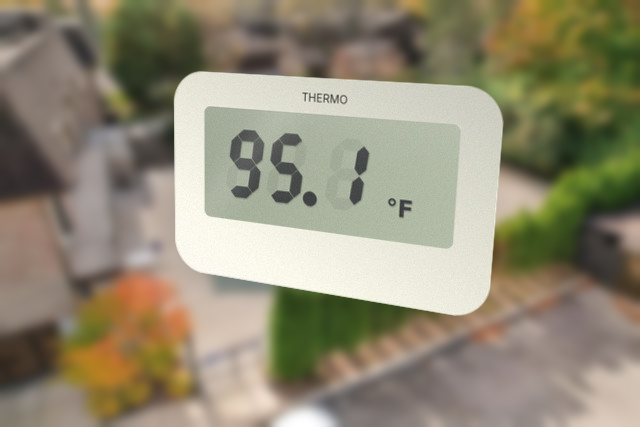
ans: °F 95.1
